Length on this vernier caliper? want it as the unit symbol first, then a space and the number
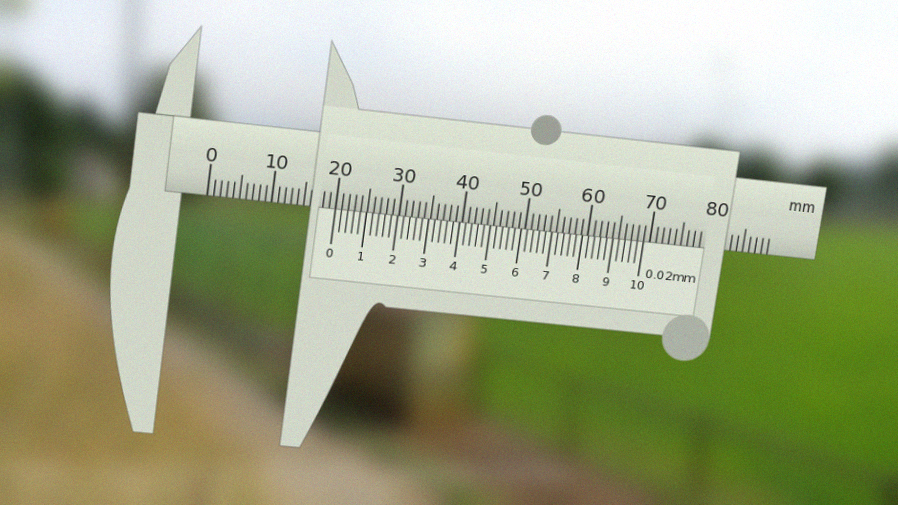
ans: mm 20.0
